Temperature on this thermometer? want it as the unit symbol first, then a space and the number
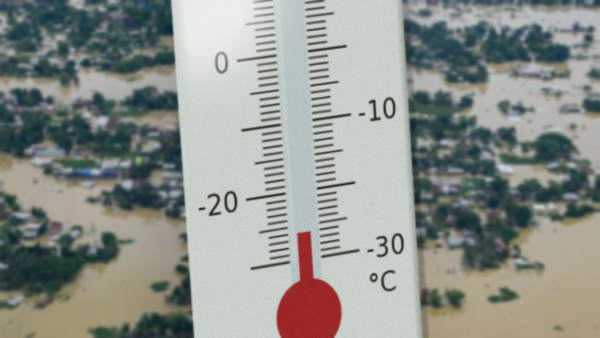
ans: °C -26
